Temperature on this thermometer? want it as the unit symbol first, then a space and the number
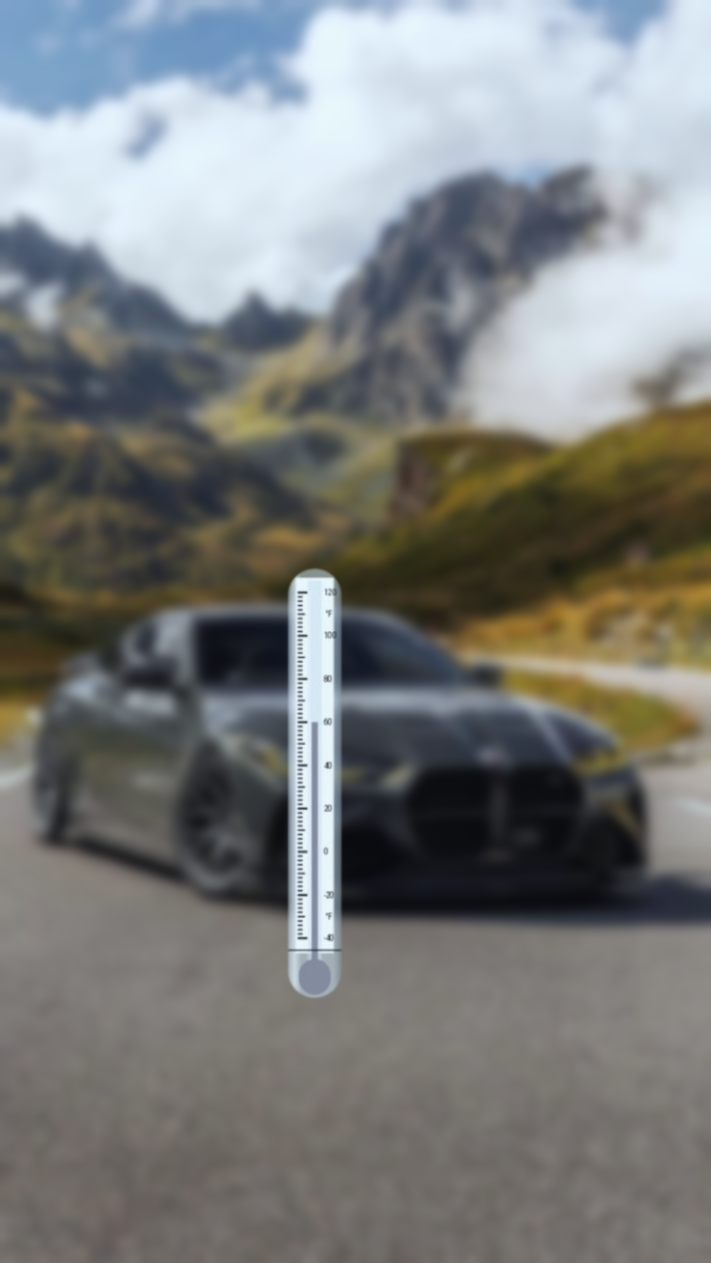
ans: °F 60
